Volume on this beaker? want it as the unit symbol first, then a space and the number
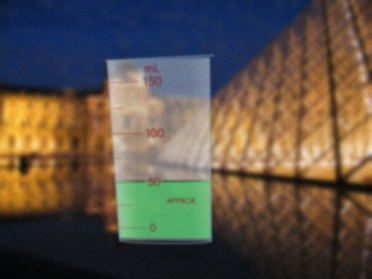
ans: mL 50
